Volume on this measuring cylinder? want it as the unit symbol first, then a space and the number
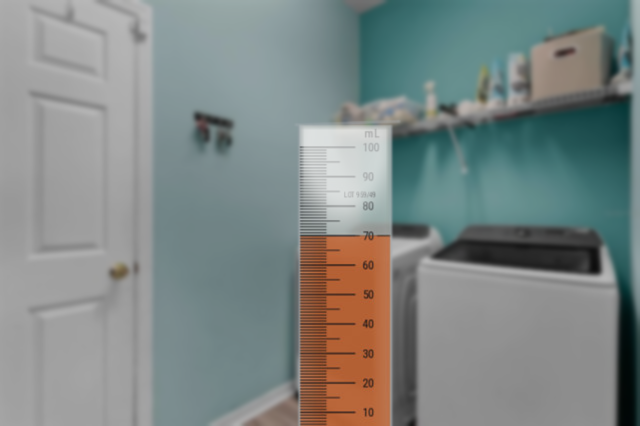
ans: mL 70
